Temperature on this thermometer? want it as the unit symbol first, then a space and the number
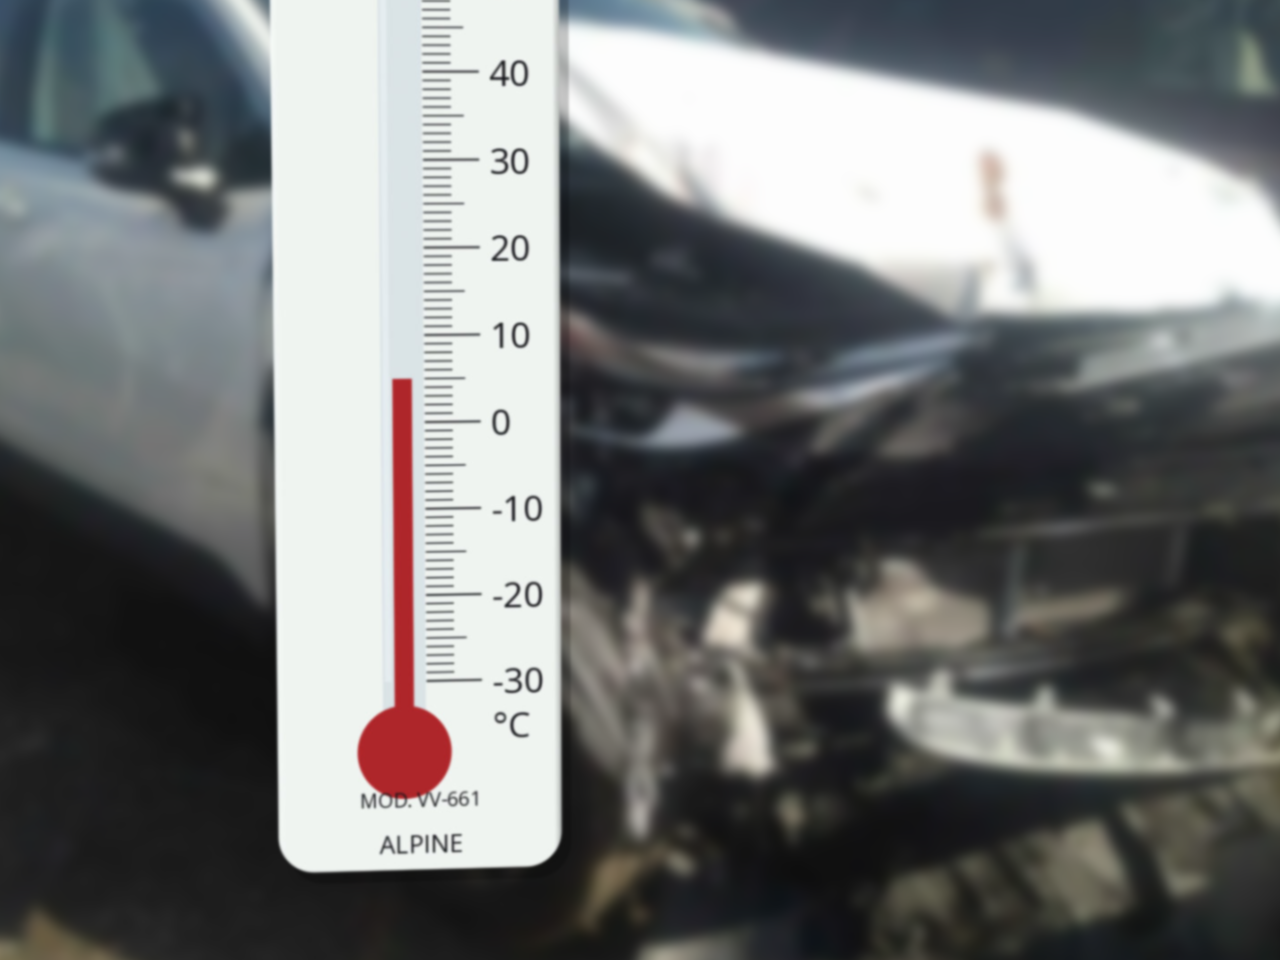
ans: °C 5
